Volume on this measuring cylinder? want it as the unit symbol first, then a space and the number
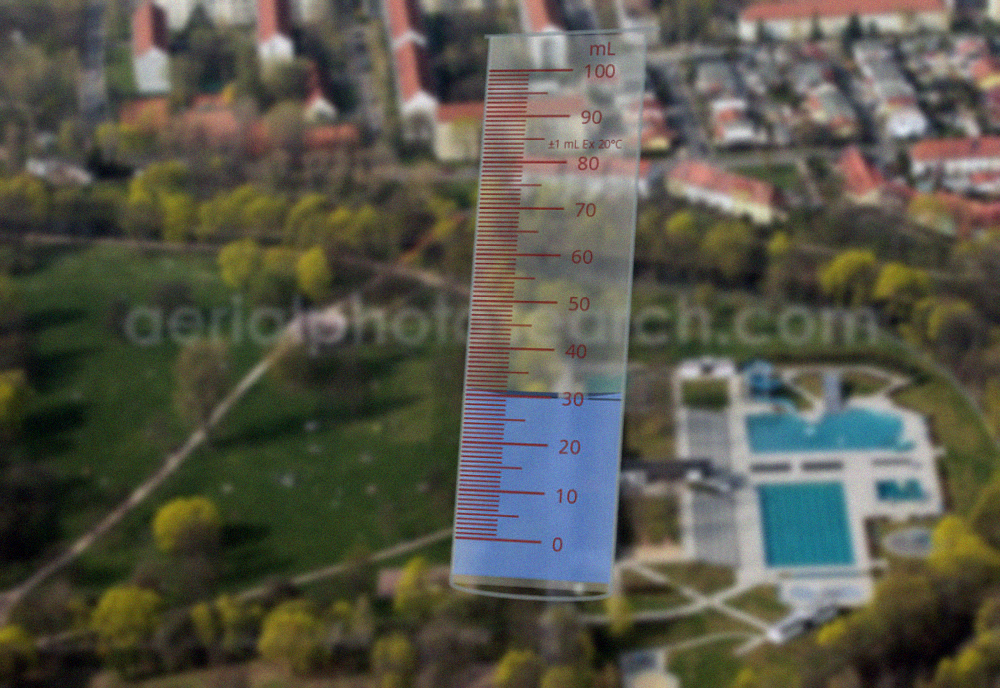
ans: mL 30
